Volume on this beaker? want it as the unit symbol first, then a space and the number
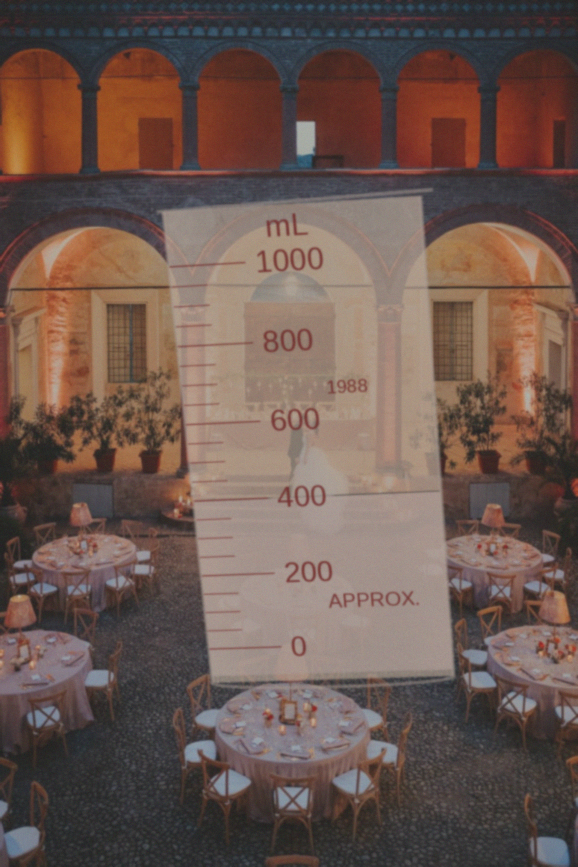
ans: mL 400
